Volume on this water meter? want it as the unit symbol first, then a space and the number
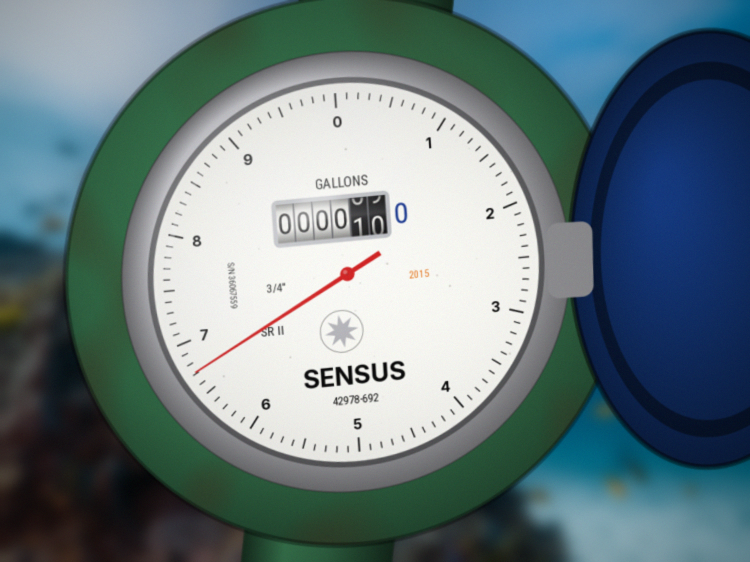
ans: gal 96.7
